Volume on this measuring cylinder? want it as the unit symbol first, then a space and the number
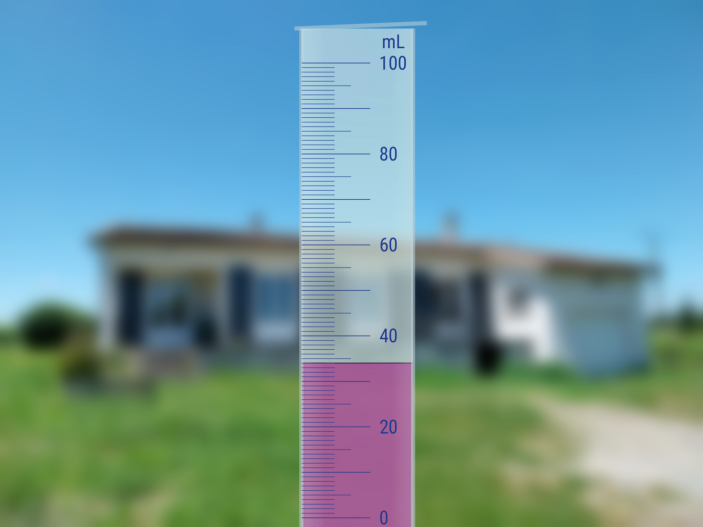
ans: mL 34
